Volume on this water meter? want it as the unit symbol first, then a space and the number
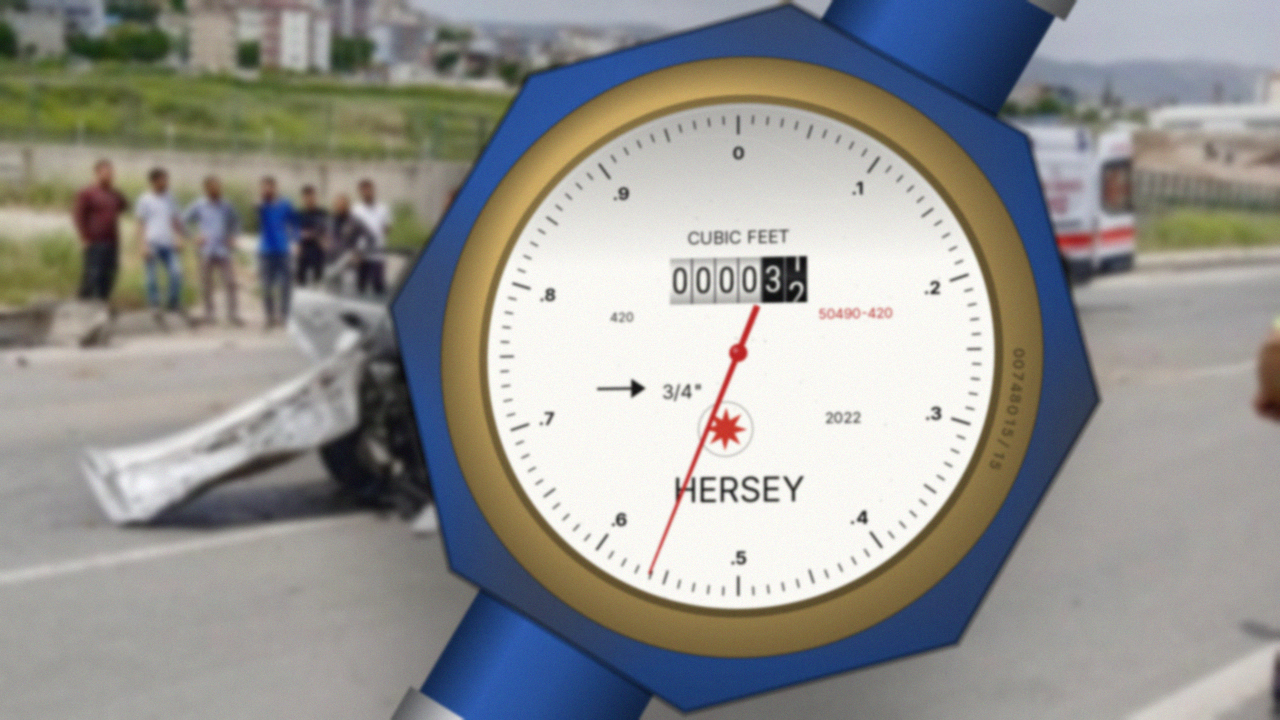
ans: ft³ 31.56
